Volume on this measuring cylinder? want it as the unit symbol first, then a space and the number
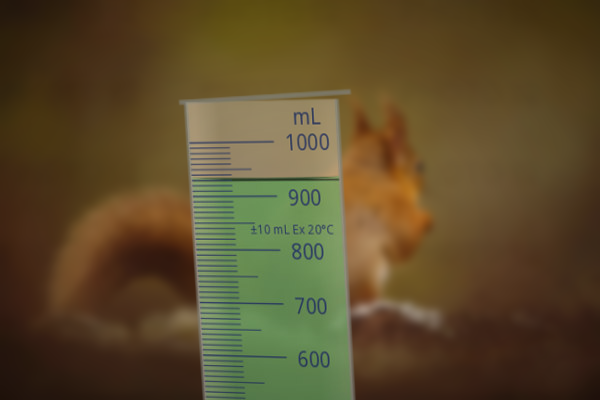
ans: mL 930
